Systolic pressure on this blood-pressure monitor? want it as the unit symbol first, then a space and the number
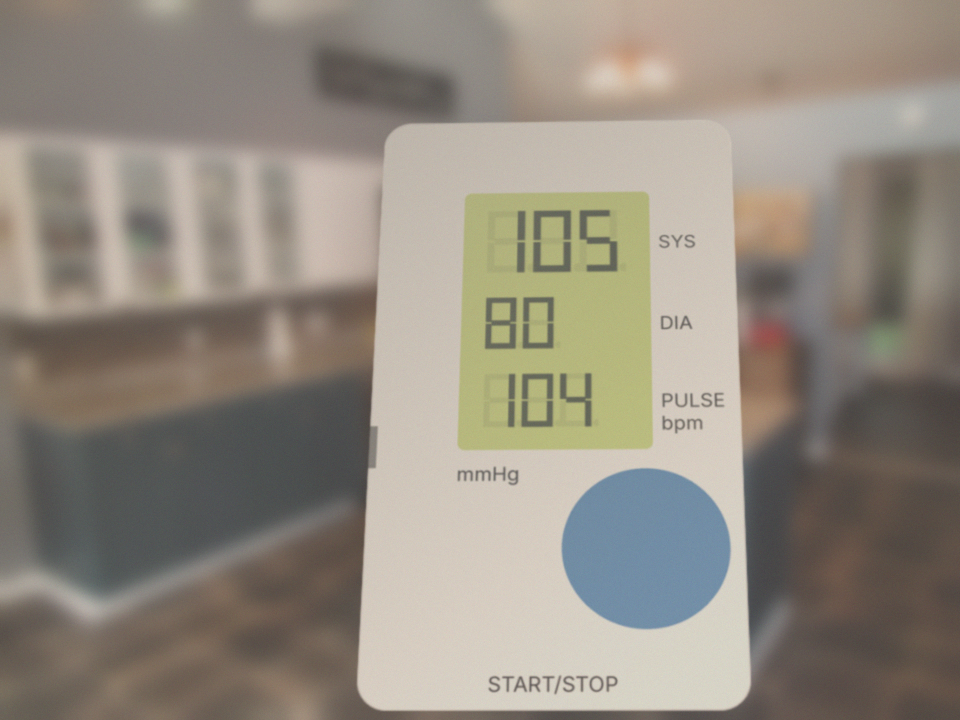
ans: mmHg 105
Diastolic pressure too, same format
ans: mmHg 80
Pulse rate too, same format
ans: bpm 104
